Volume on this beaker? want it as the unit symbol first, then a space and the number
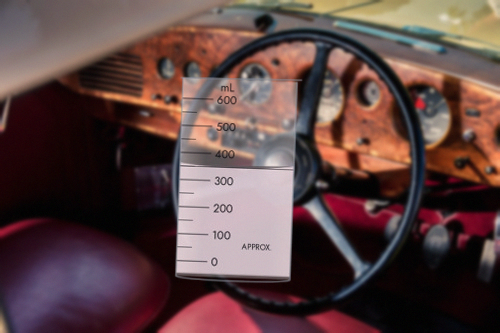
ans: mL 350
